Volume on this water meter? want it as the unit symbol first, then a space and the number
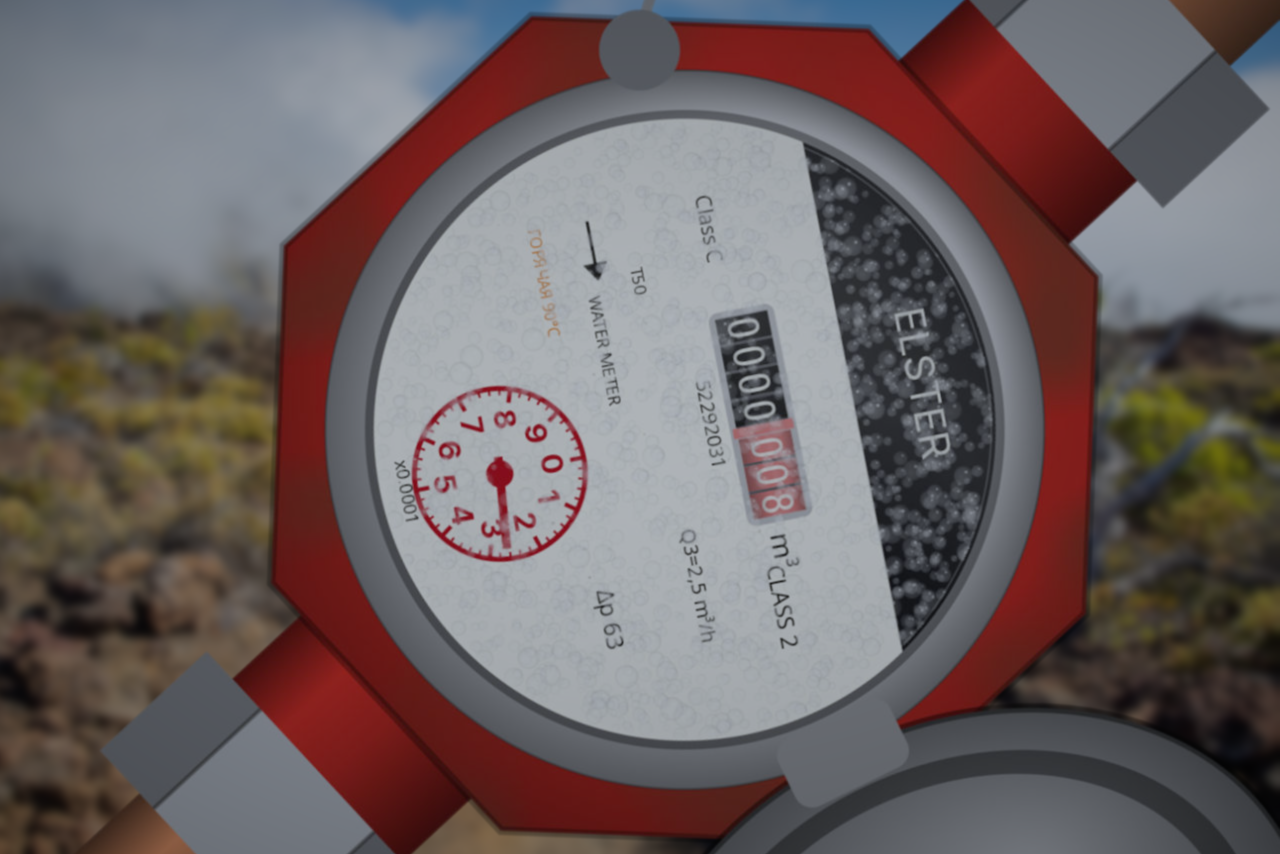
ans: m³ 0.0082
